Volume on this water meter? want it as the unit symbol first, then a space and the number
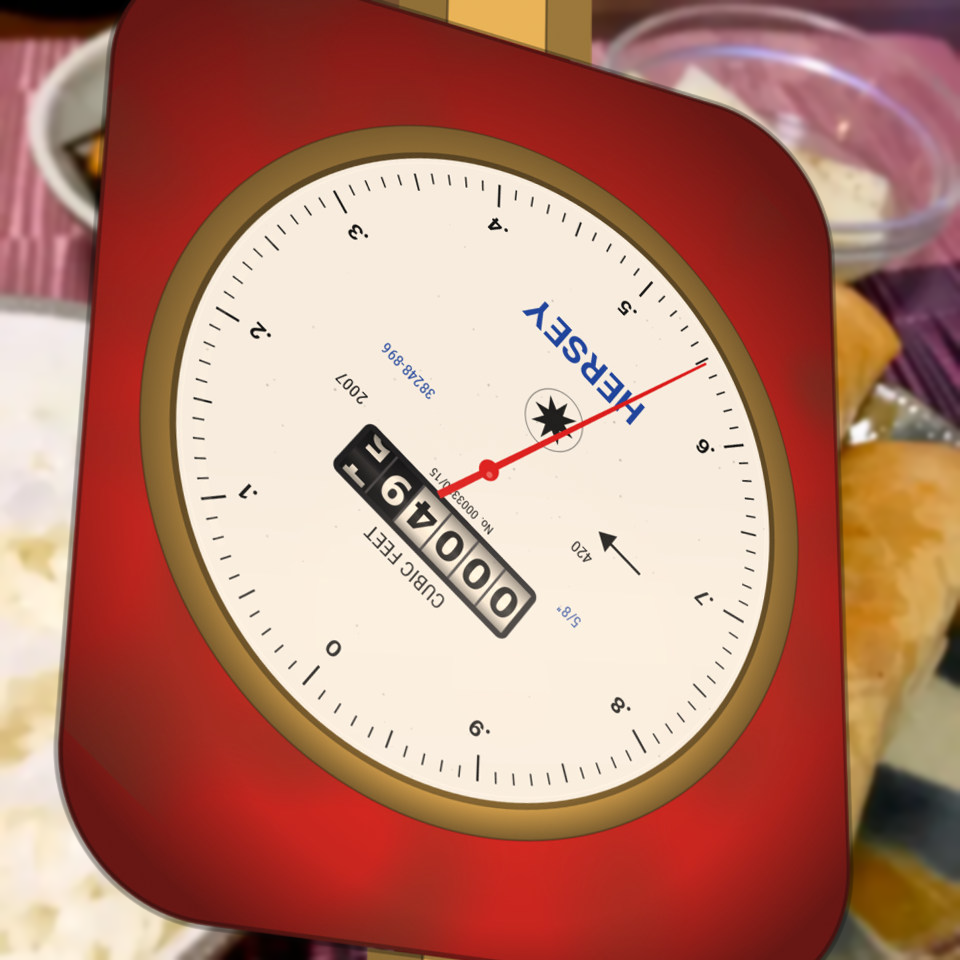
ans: ft³ 494.55
